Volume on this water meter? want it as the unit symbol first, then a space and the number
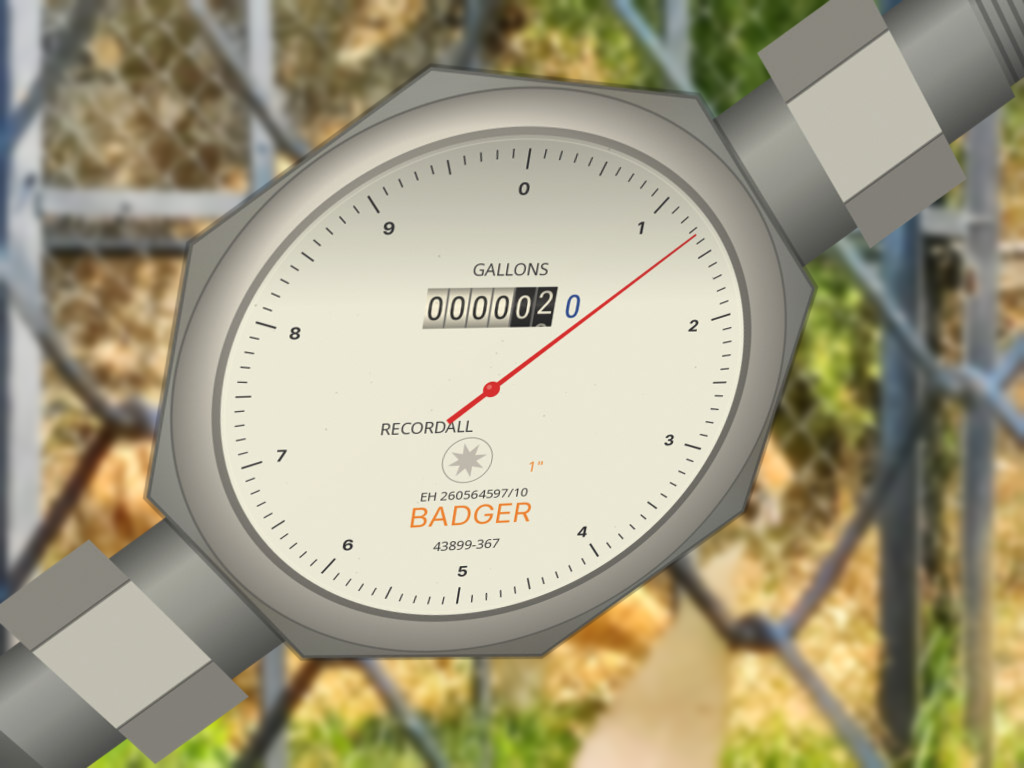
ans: gal 21.3
